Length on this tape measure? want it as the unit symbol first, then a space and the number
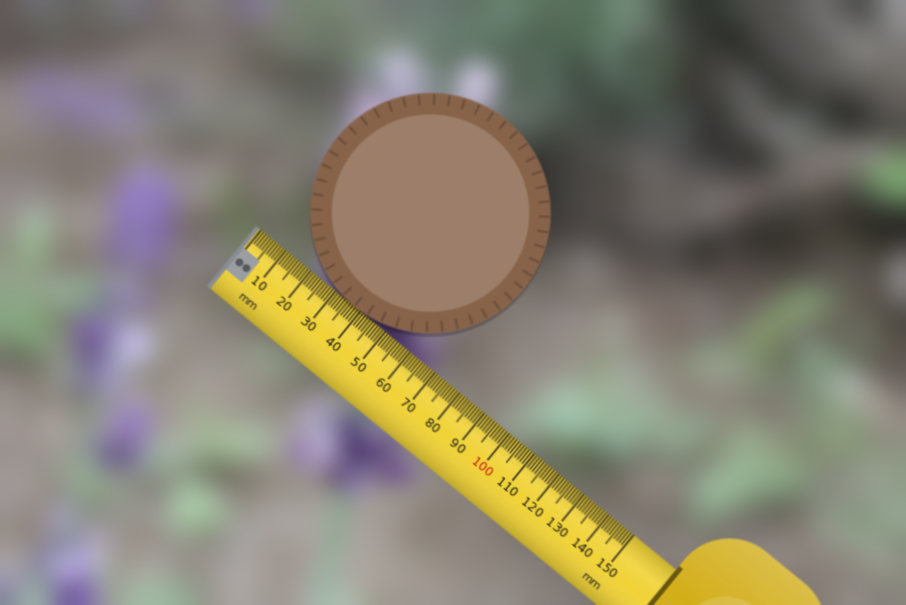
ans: mm 75
